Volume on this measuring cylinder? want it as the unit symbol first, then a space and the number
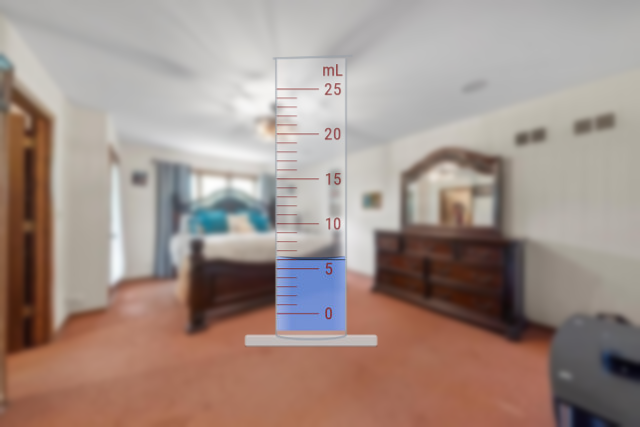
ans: mL 6
